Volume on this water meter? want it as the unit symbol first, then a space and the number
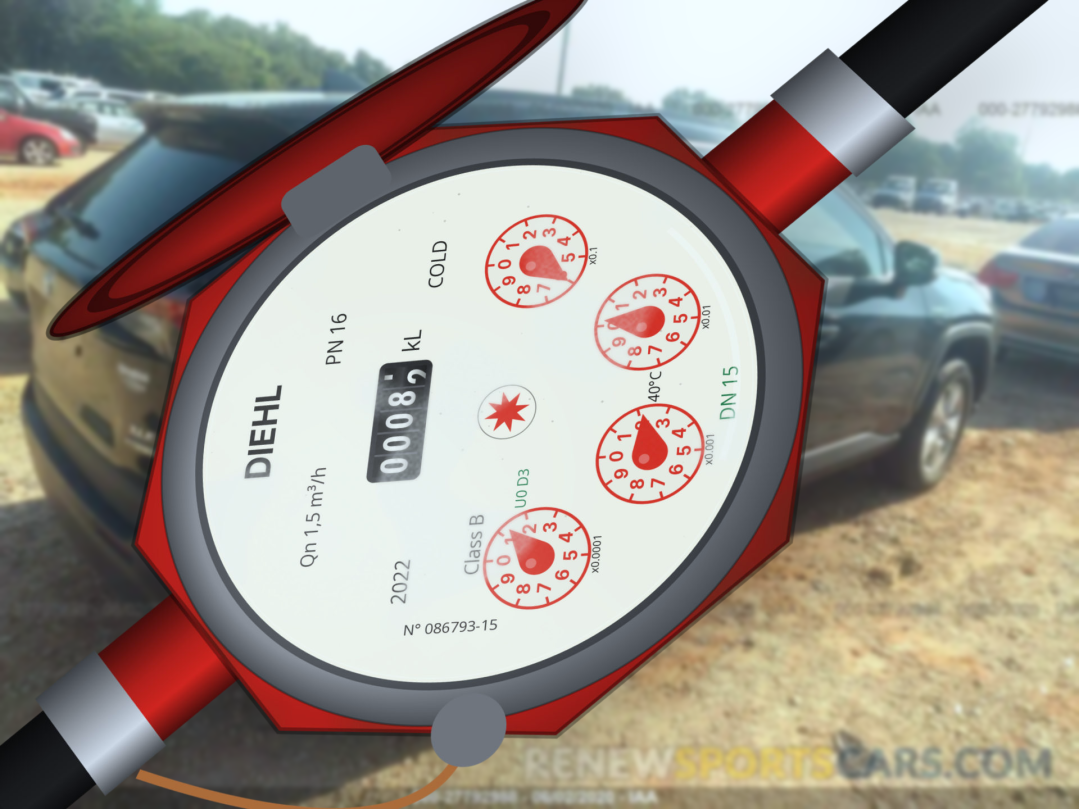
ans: kL 81.6021
